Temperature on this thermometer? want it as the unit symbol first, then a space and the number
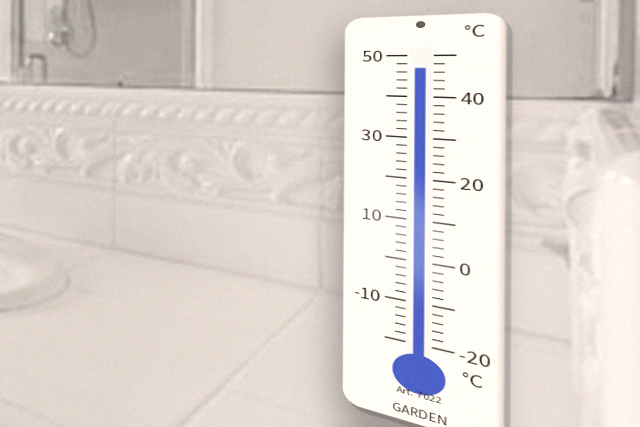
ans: °C 47
